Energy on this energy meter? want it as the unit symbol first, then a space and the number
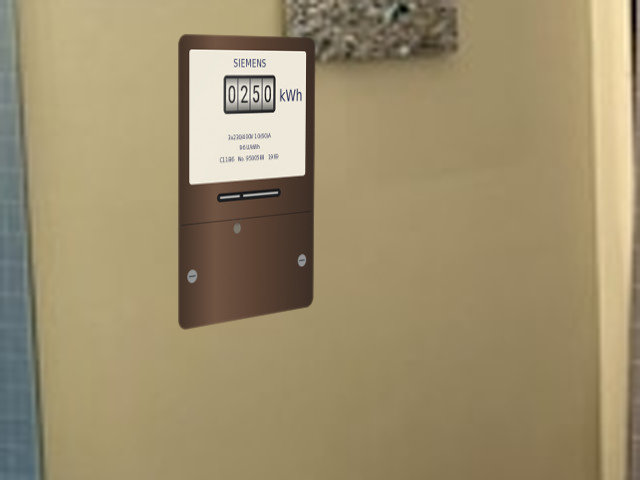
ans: kWh 250
